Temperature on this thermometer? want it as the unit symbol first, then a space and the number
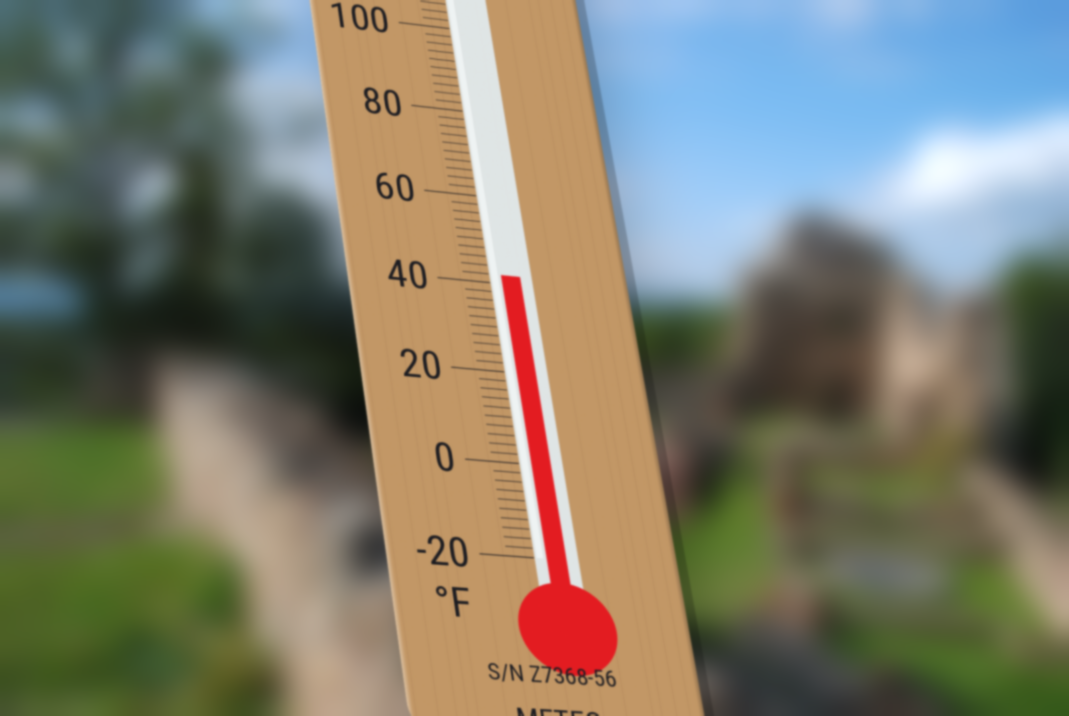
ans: °F 42
